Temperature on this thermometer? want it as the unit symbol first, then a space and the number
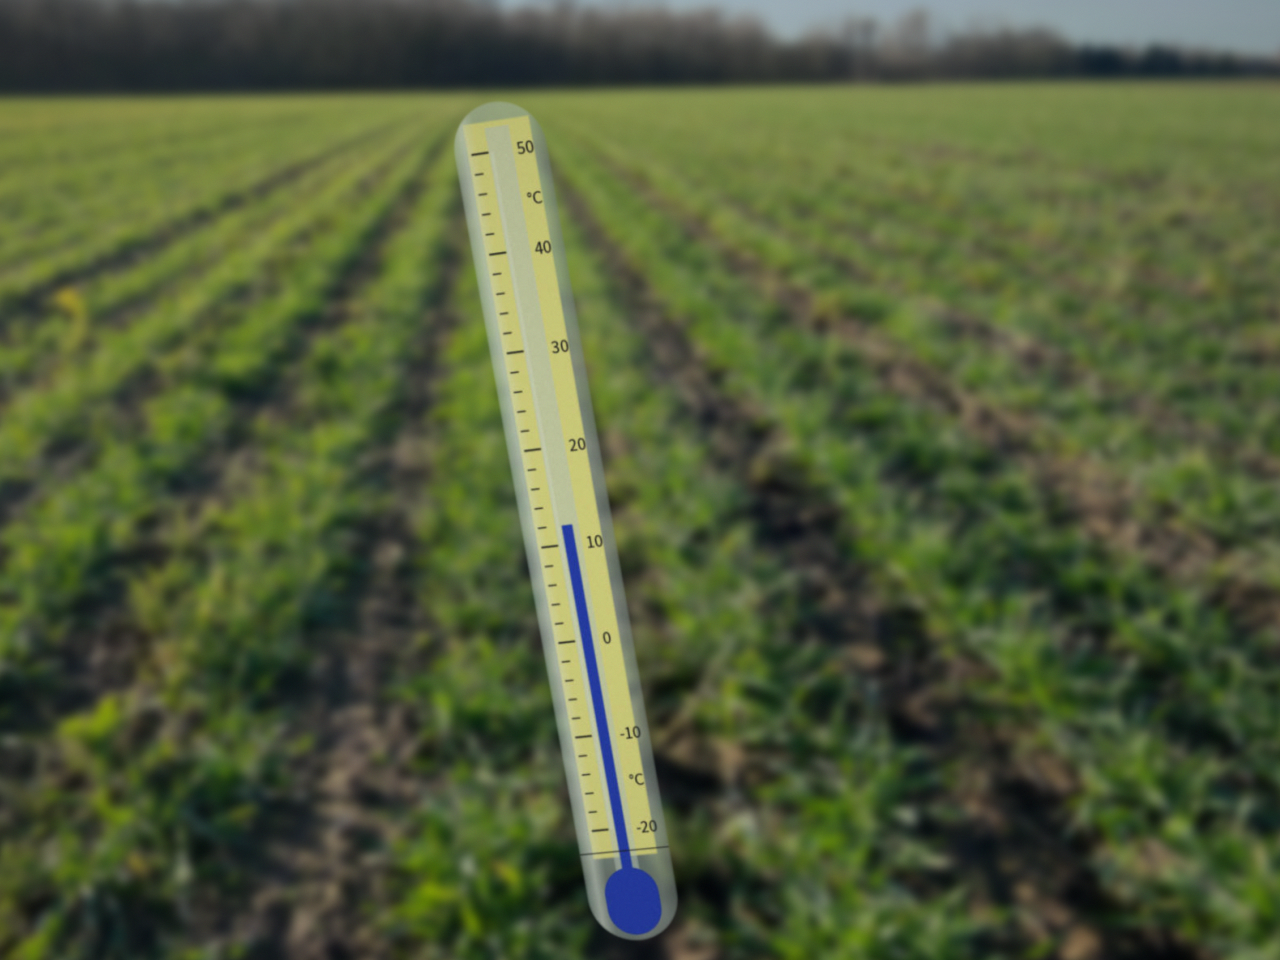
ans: °C 12
